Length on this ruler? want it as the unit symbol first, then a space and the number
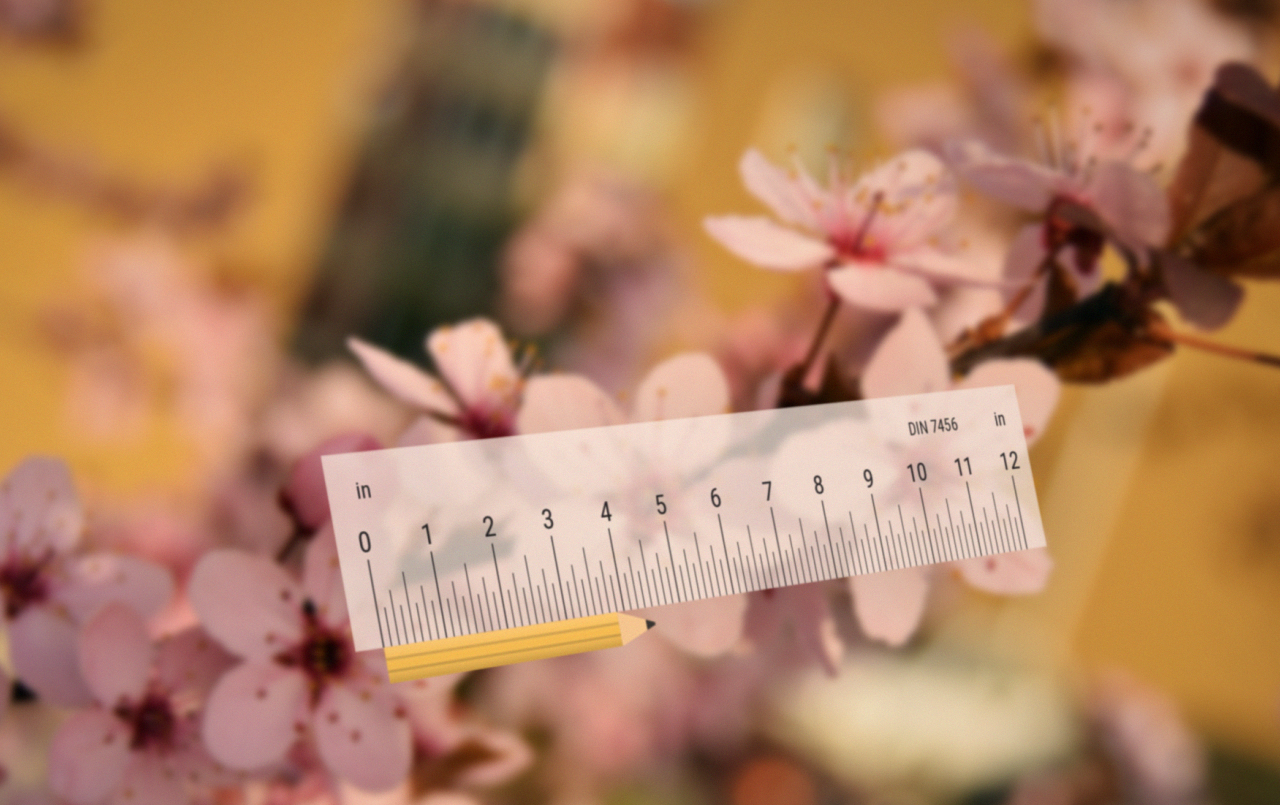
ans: in 4.5
